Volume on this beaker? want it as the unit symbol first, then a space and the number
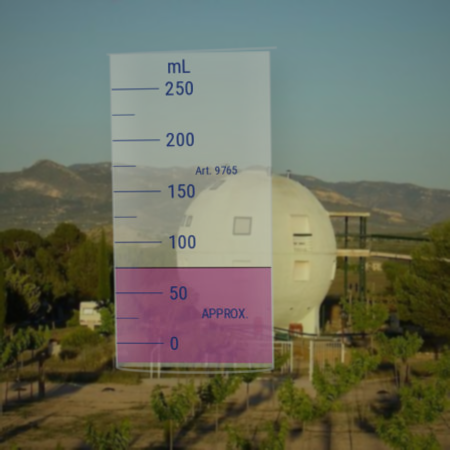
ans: mL 75
